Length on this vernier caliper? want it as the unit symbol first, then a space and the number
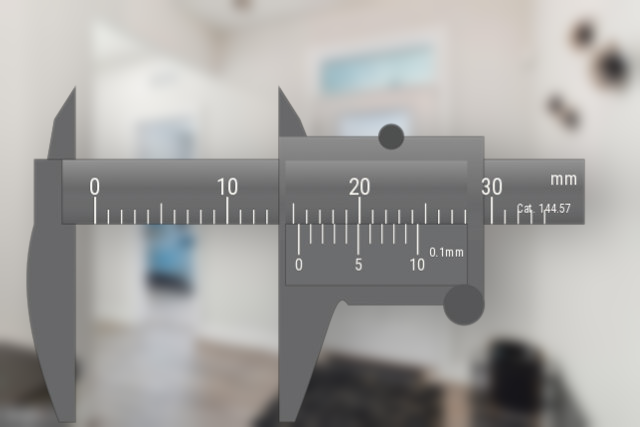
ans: mm 15.4
